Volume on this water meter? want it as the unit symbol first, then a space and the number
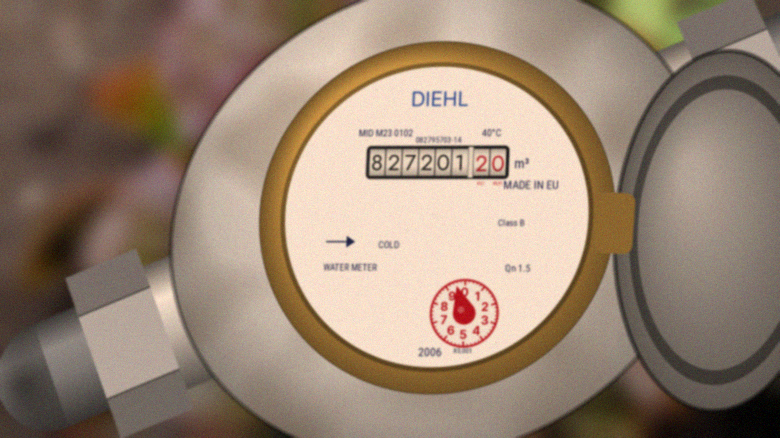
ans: m³ 827201.199
